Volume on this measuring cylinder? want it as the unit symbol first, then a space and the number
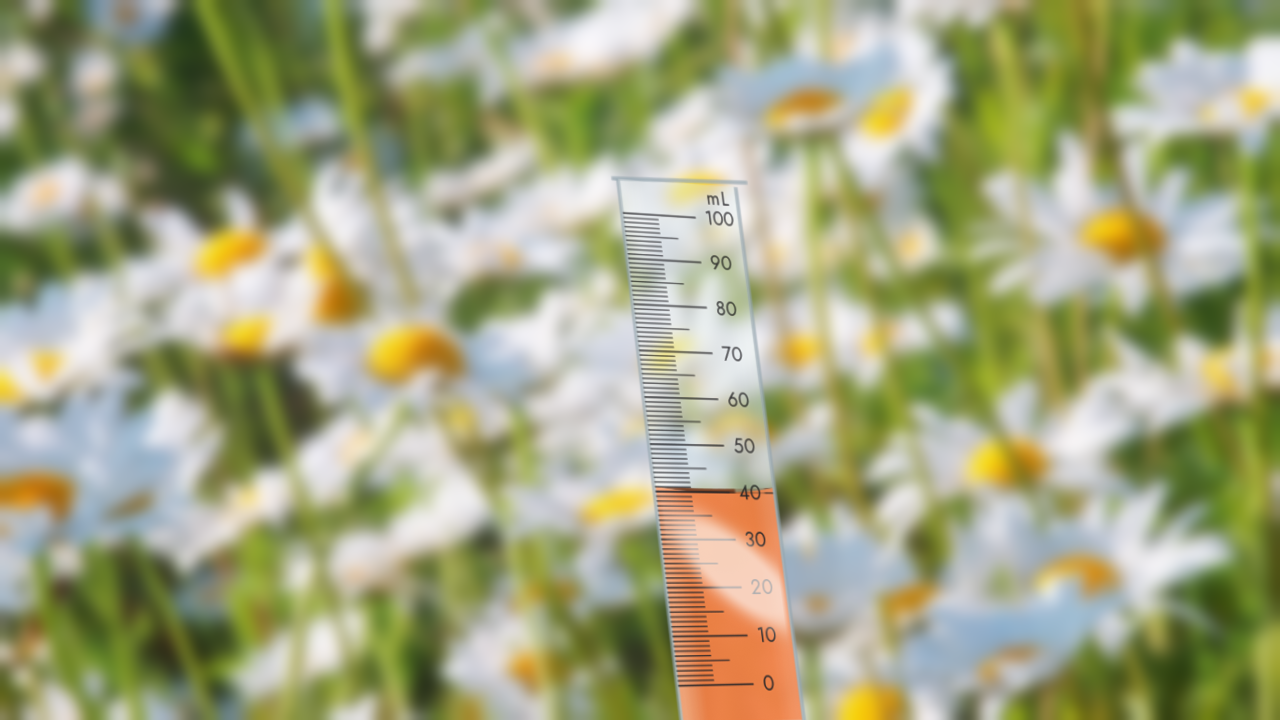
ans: mL 40
